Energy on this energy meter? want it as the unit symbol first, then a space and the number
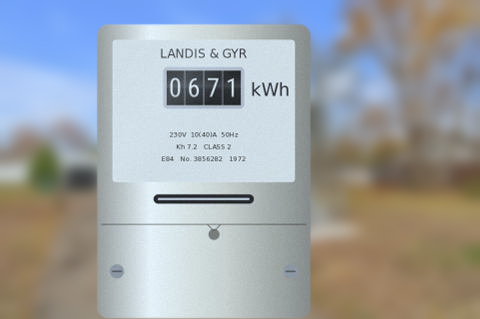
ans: kWh 671
